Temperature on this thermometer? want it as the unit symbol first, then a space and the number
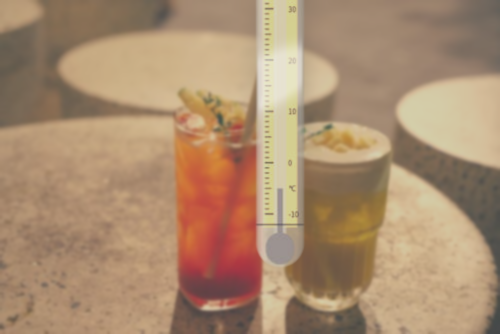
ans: °C -5
